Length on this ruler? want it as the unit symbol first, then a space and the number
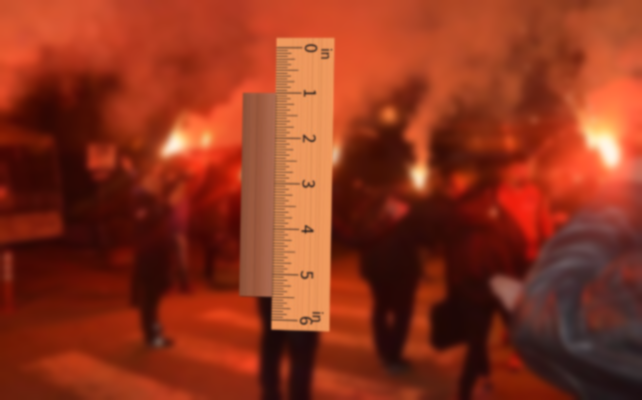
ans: in 4.5
